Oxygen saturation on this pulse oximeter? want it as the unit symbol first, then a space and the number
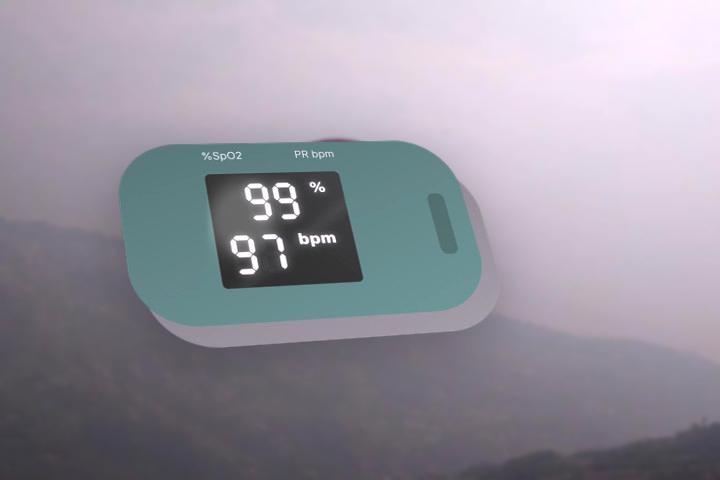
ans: % 99
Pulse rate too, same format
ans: bpm 97
